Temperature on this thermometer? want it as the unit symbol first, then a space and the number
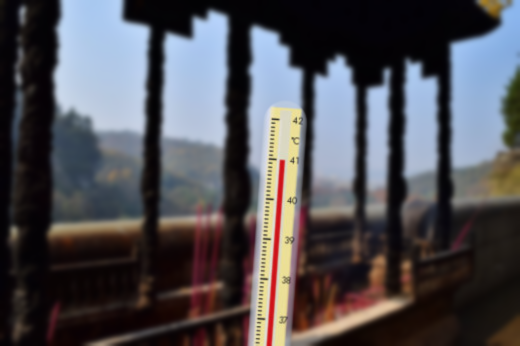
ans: °C 41
